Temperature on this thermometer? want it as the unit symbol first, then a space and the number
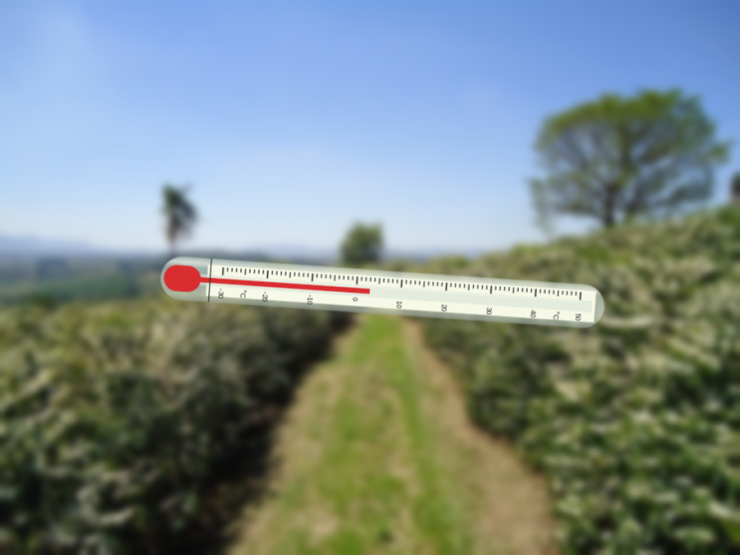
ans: °C 3
